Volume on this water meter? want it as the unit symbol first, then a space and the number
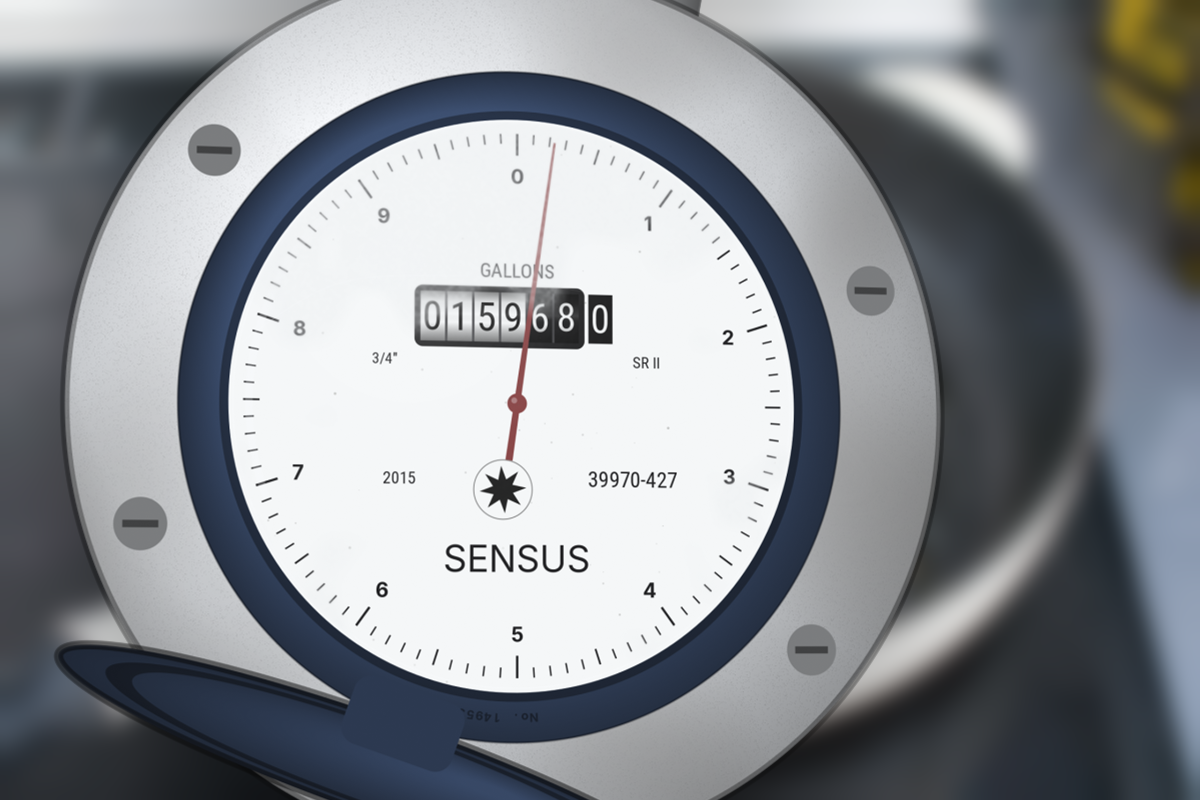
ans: gal 159680.2
